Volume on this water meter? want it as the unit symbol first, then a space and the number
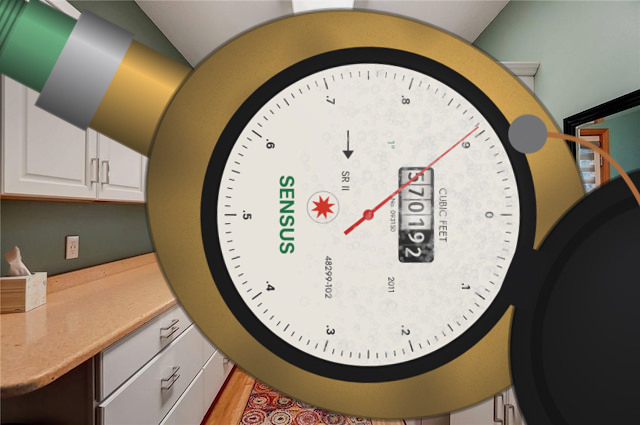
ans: ft³ 570191.89
